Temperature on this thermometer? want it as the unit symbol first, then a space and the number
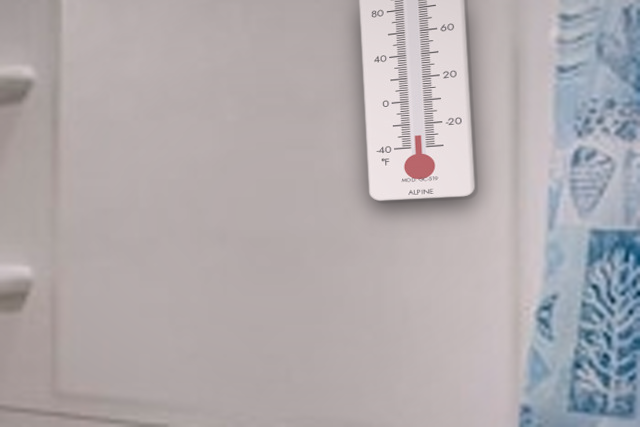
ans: °F -30
